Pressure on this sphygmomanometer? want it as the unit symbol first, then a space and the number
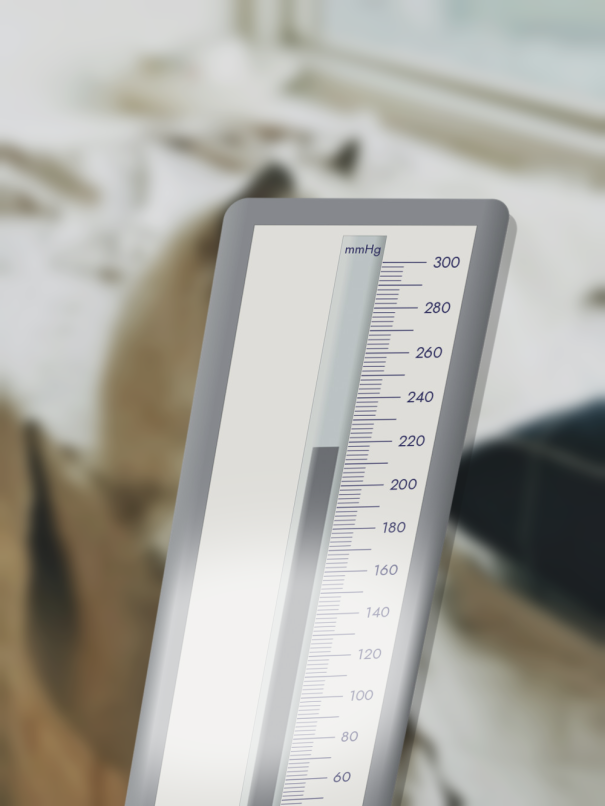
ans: mmHg 218
